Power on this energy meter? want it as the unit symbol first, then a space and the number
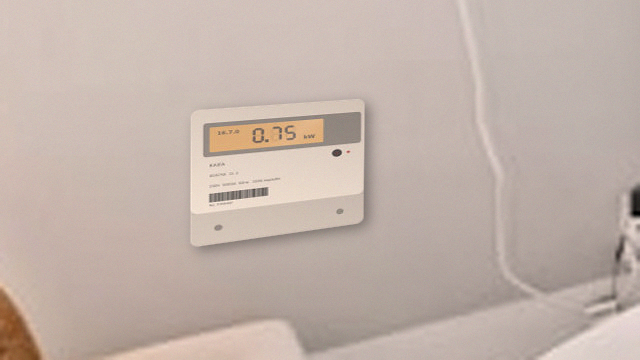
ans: kW 0.75
